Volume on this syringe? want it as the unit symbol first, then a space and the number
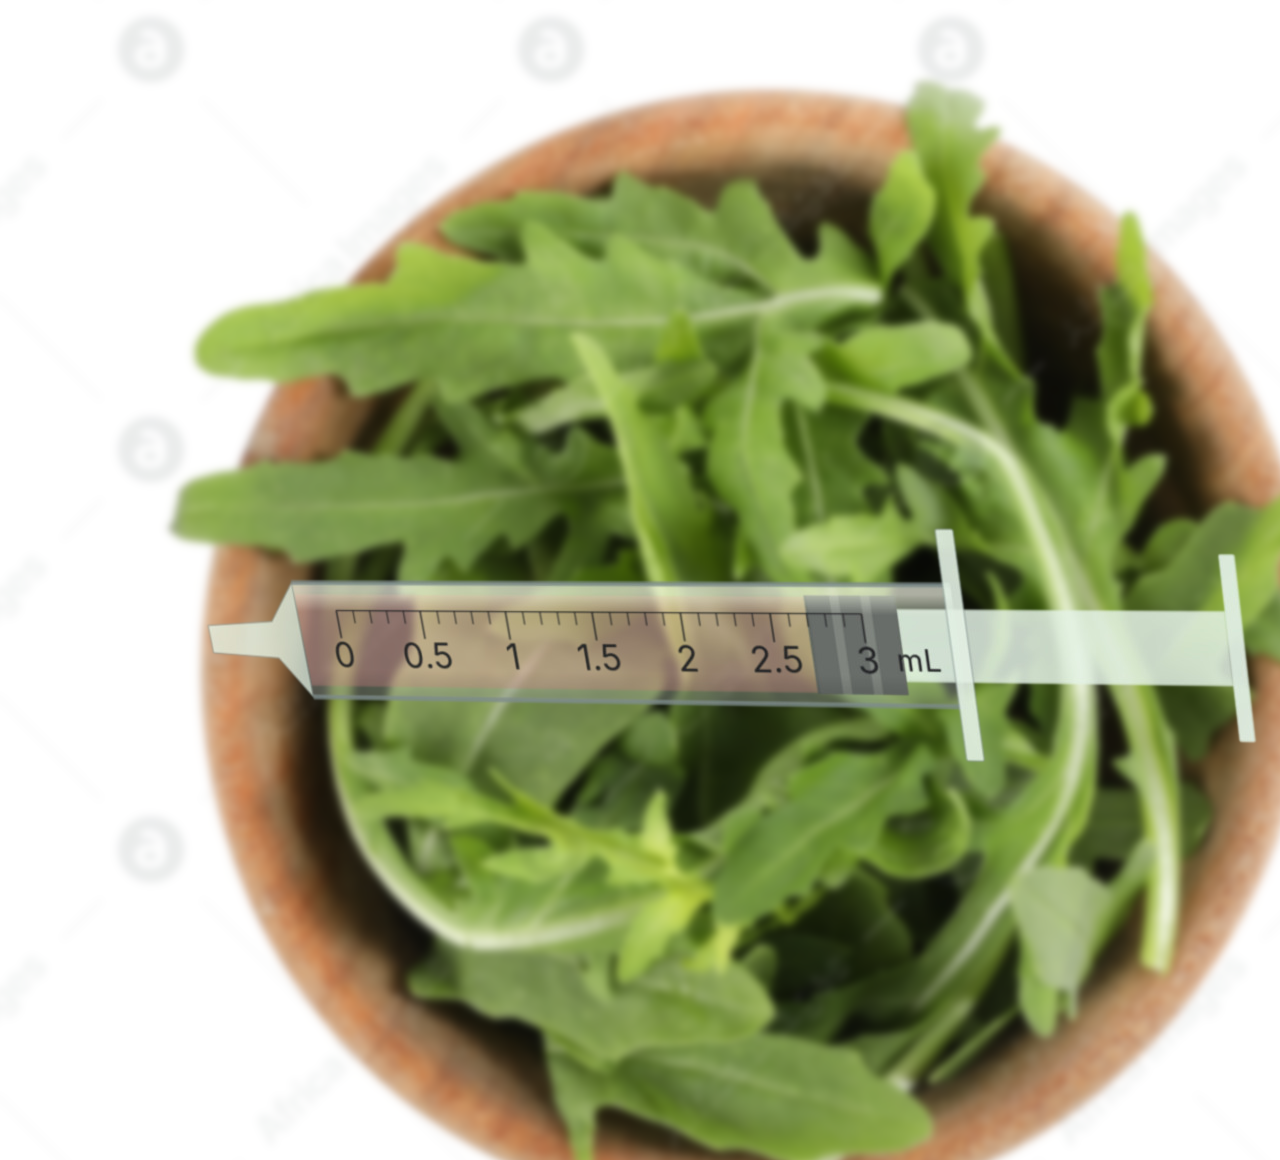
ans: mL 2.7
